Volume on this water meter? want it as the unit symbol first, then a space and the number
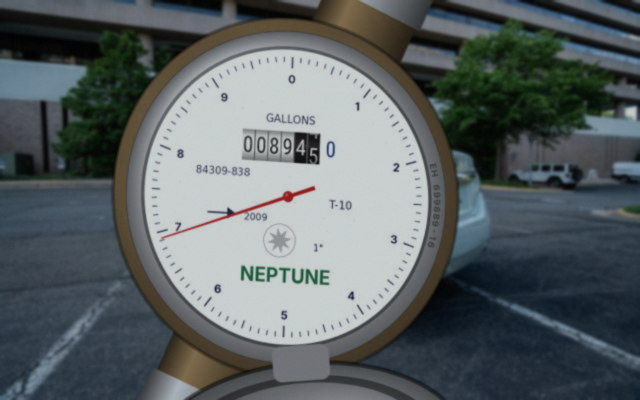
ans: gal 89446.9
